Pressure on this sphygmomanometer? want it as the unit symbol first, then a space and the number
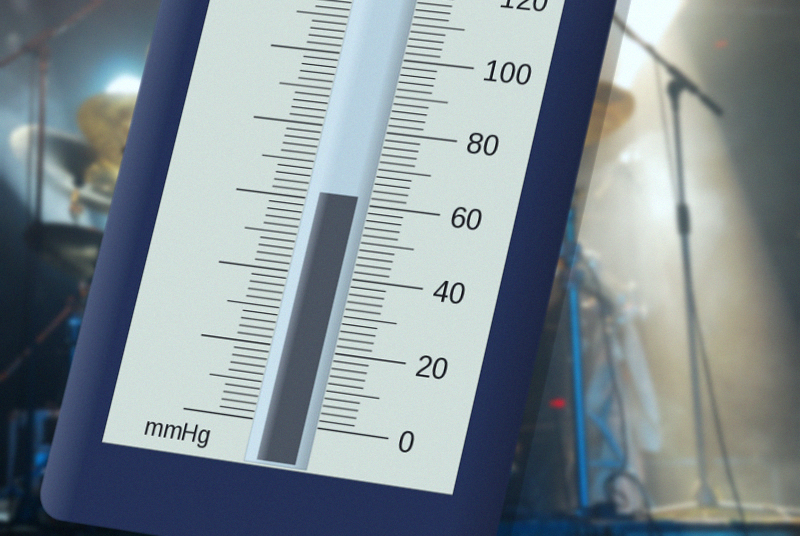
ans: mmHg 62
